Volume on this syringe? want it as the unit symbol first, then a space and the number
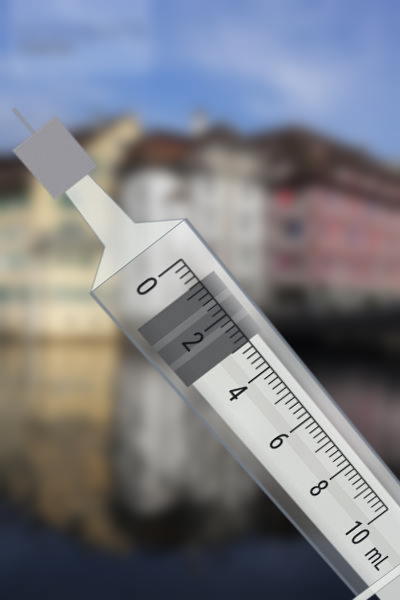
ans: mL 0.8
